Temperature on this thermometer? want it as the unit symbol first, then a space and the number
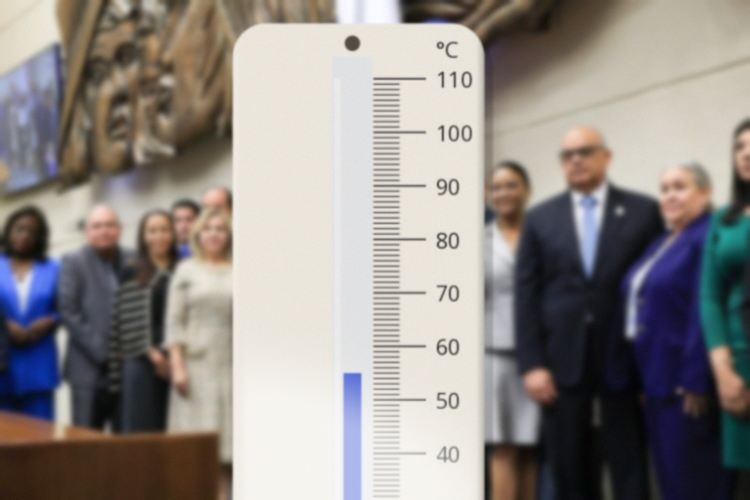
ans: °C 55
